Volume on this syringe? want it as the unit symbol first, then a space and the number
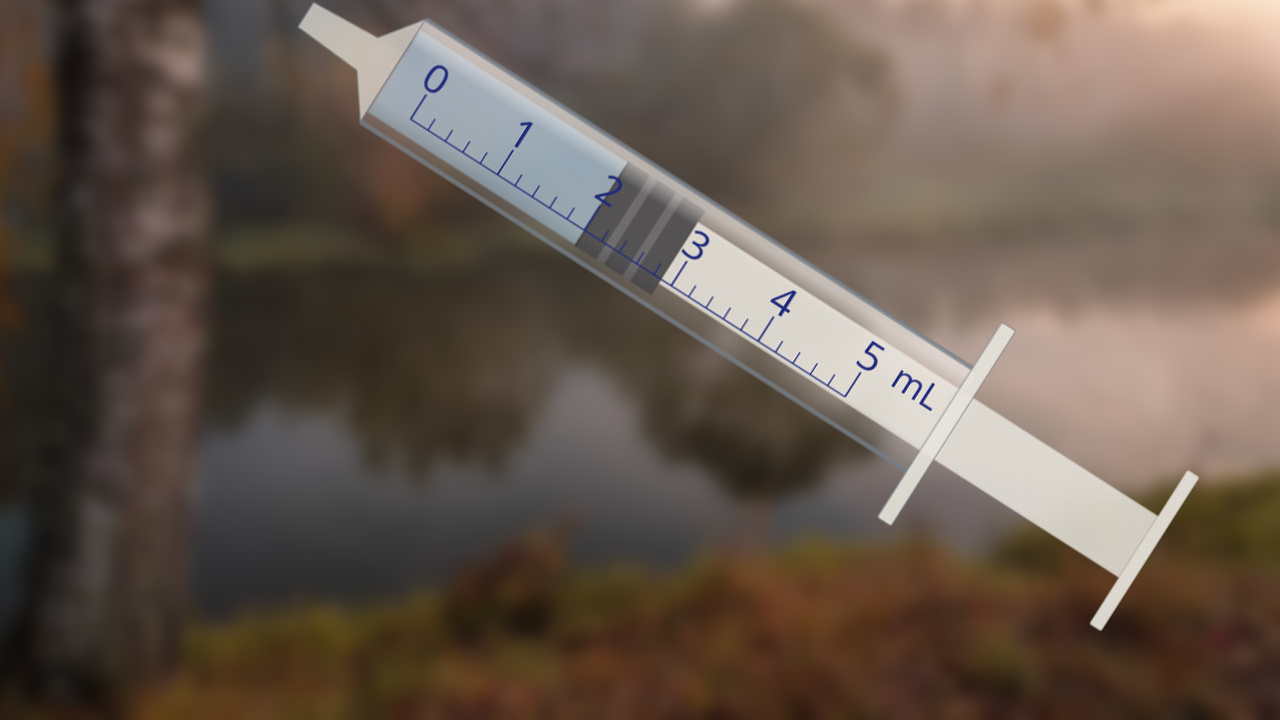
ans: mL 2
